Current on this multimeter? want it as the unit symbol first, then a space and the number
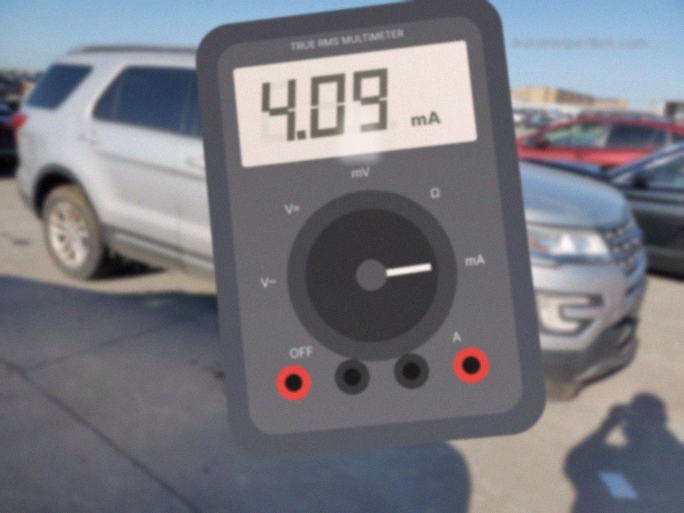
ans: mA 4.09
